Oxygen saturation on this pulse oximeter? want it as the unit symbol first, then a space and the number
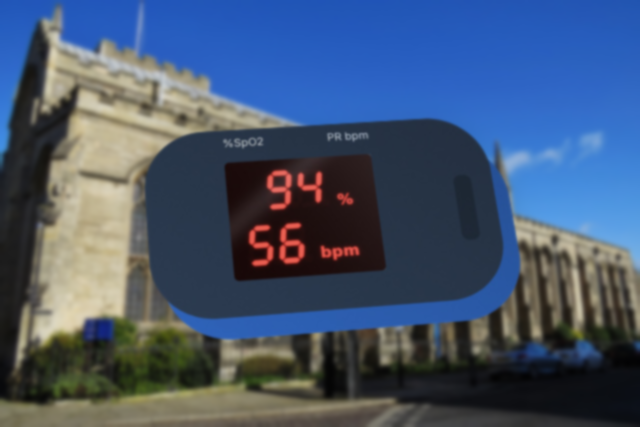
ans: % 94
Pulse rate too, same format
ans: bpm 56
